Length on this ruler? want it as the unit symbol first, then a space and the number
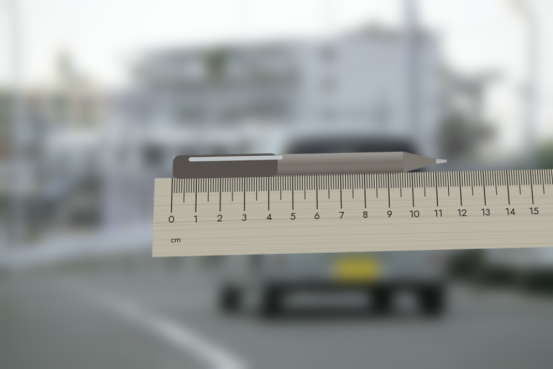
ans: cm 11.5
